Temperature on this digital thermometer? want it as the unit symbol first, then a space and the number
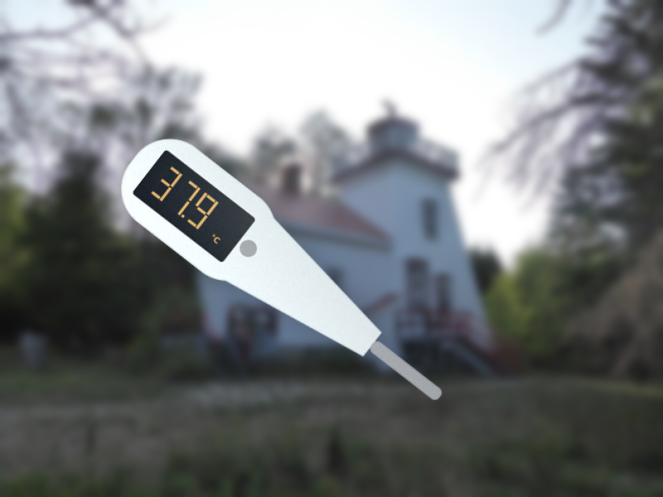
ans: °C 37.9
